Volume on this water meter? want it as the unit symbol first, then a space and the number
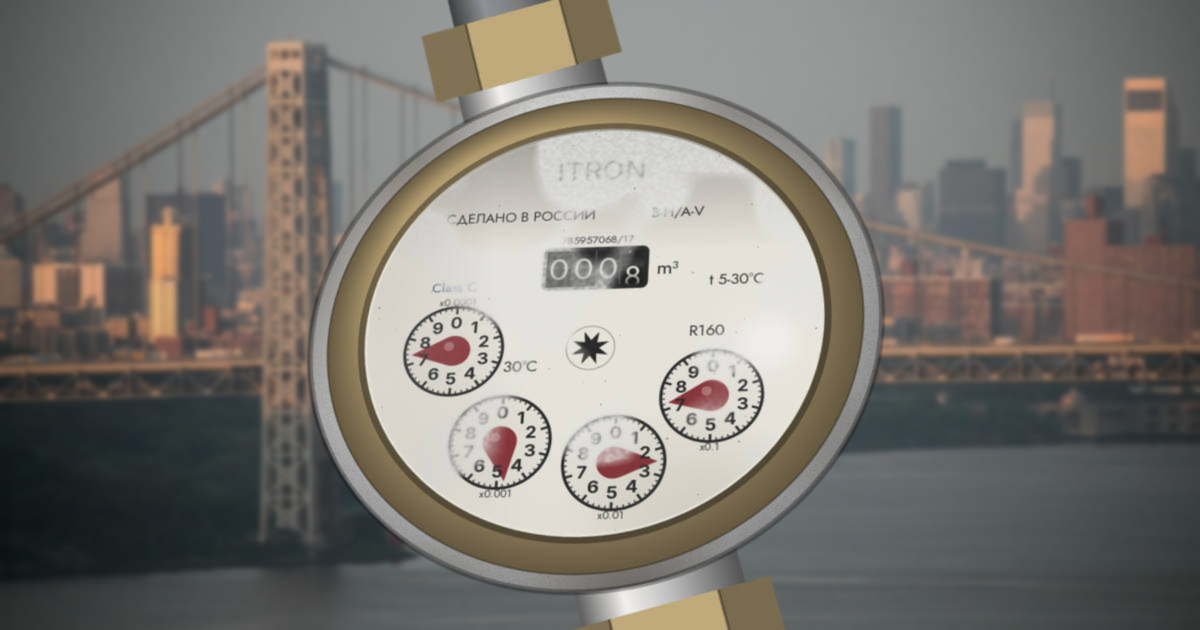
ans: m³ 7.7247
